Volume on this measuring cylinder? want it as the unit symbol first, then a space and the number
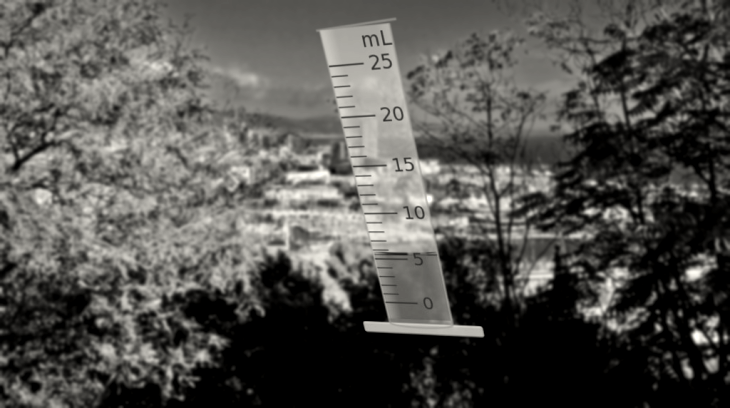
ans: mL 5.5
